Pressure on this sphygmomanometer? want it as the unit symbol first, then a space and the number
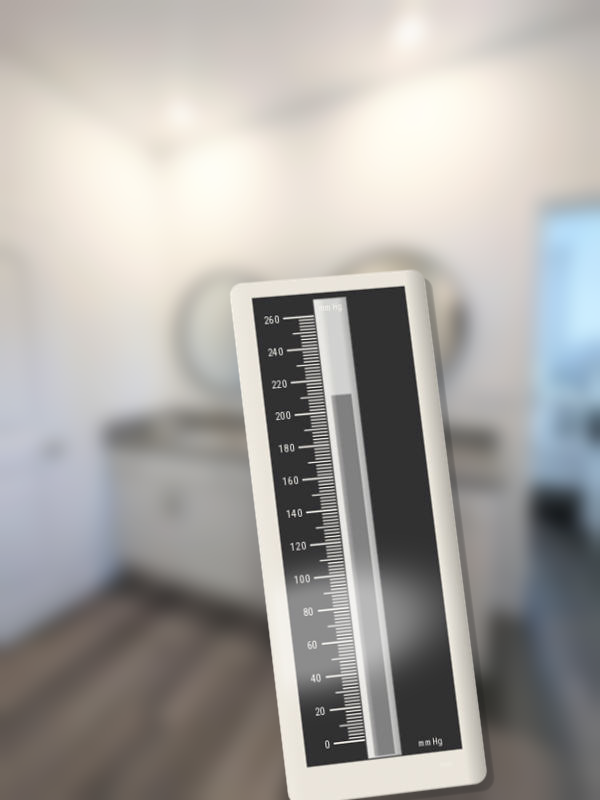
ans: mmHg 210
